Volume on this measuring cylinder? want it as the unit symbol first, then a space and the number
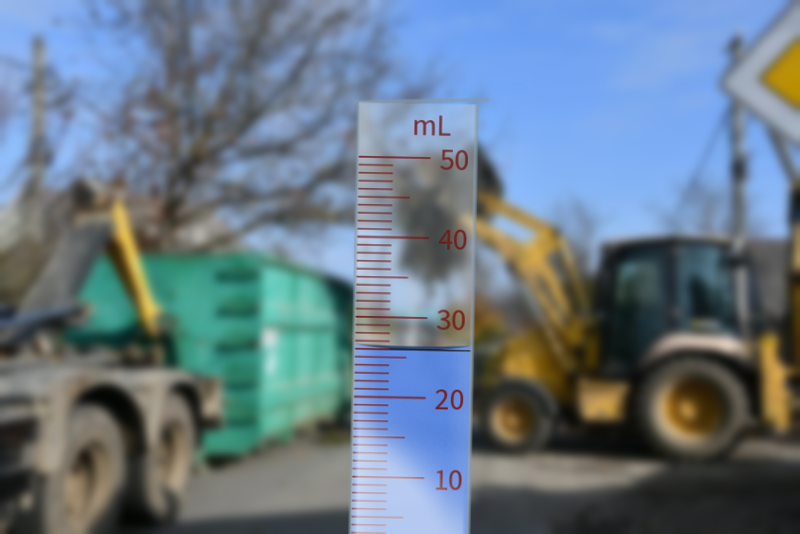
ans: mL 26
